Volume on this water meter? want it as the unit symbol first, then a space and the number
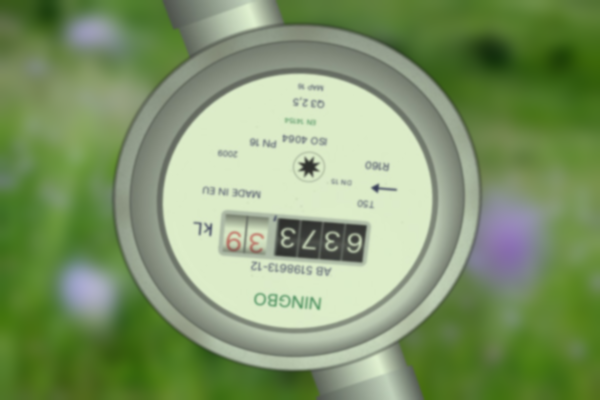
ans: kL 6373.39
